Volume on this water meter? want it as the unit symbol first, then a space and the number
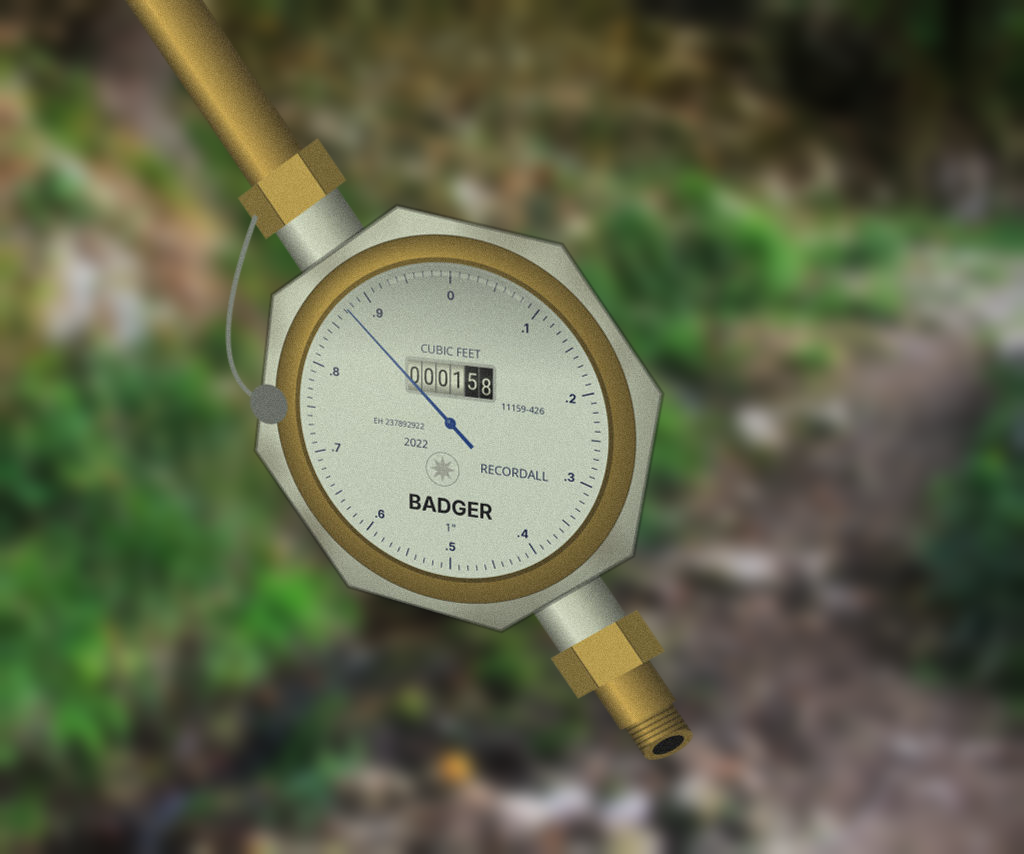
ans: ft³ 157.87
